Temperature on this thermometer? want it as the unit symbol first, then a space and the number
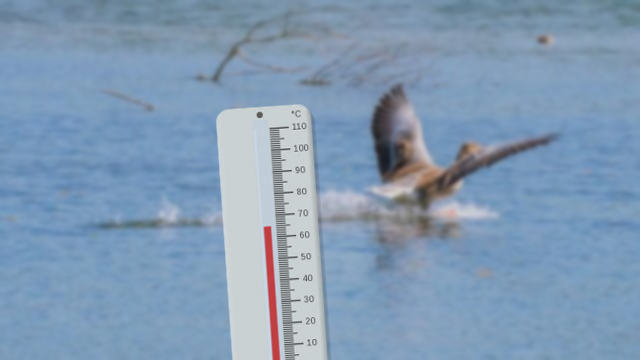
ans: °C 65
